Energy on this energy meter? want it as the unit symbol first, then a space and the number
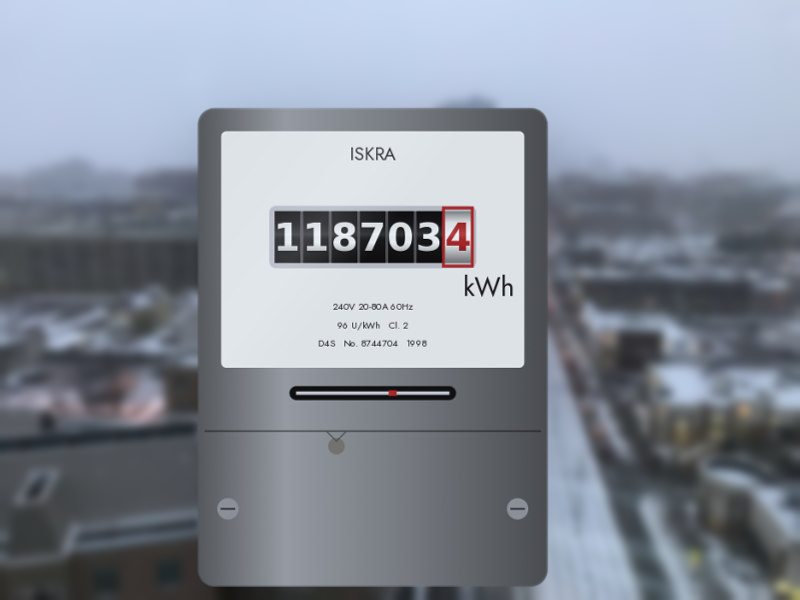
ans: kWh 118703.4
